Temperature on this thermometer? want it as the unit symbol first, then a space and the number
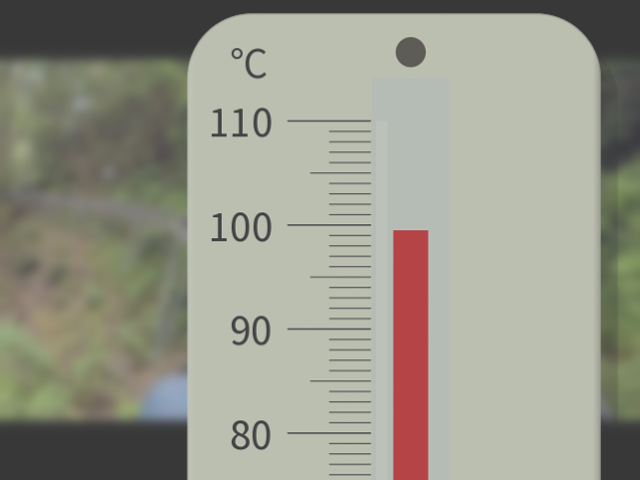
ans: °C 99.5
